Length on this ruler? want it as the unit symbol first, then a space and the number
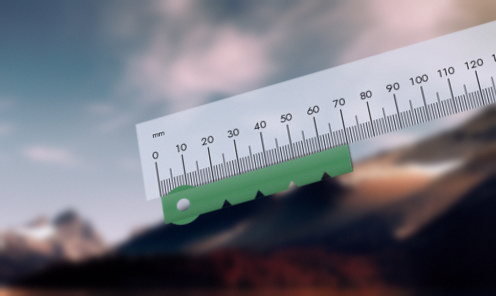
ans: mm 70
